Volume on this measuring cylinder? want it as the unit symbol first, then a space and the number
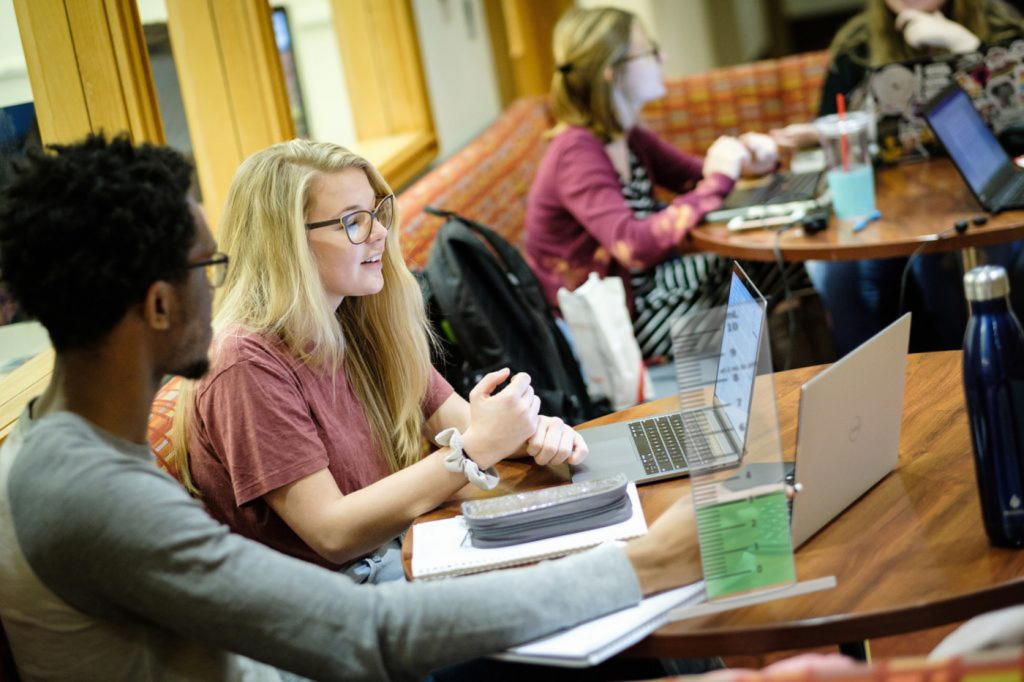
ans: mL 3
